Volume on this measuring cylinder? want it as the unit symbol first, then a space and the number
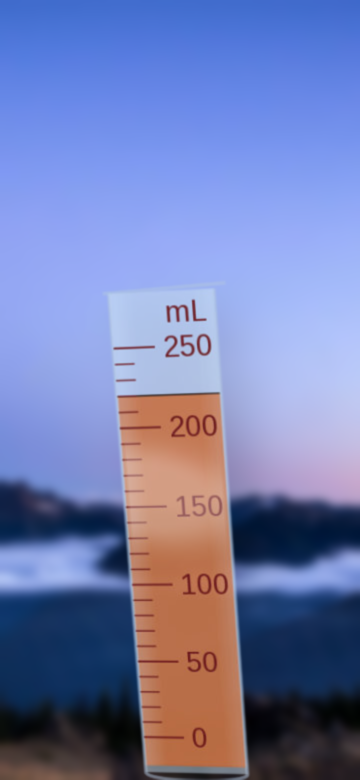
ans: mL 220
